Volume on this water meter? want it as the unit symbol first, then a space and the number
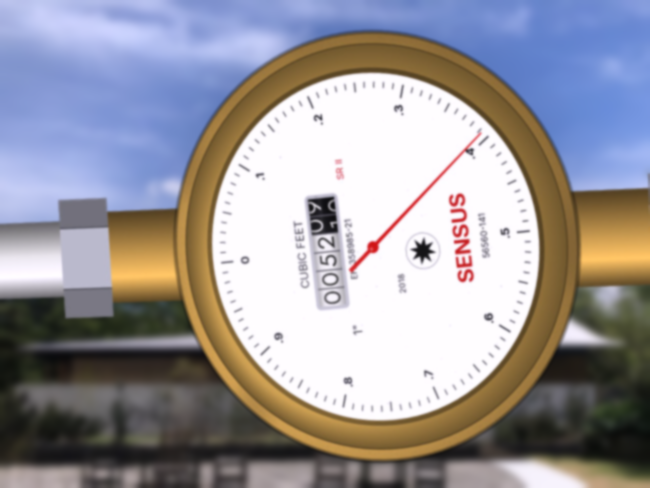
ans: ft³ 5209.39
